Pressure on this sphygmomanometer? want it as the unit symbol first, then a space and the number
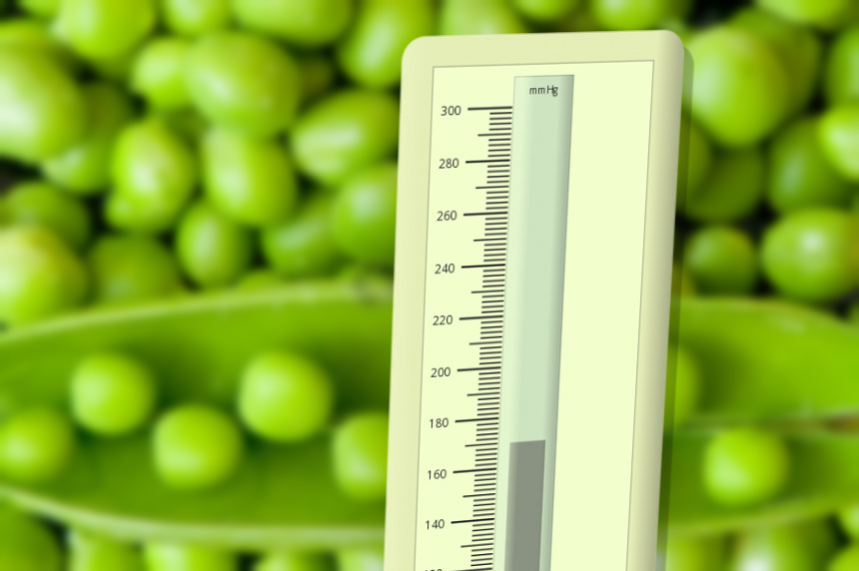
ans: mmHg 170
